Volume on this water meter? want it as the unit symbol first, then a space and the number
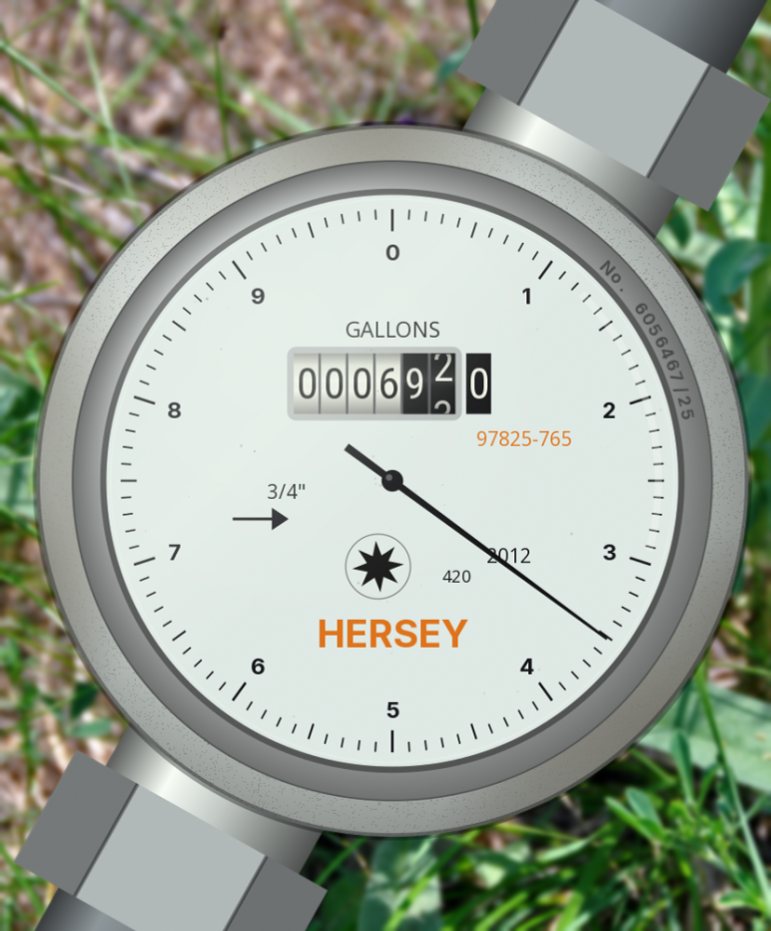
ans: gal 6923.5
